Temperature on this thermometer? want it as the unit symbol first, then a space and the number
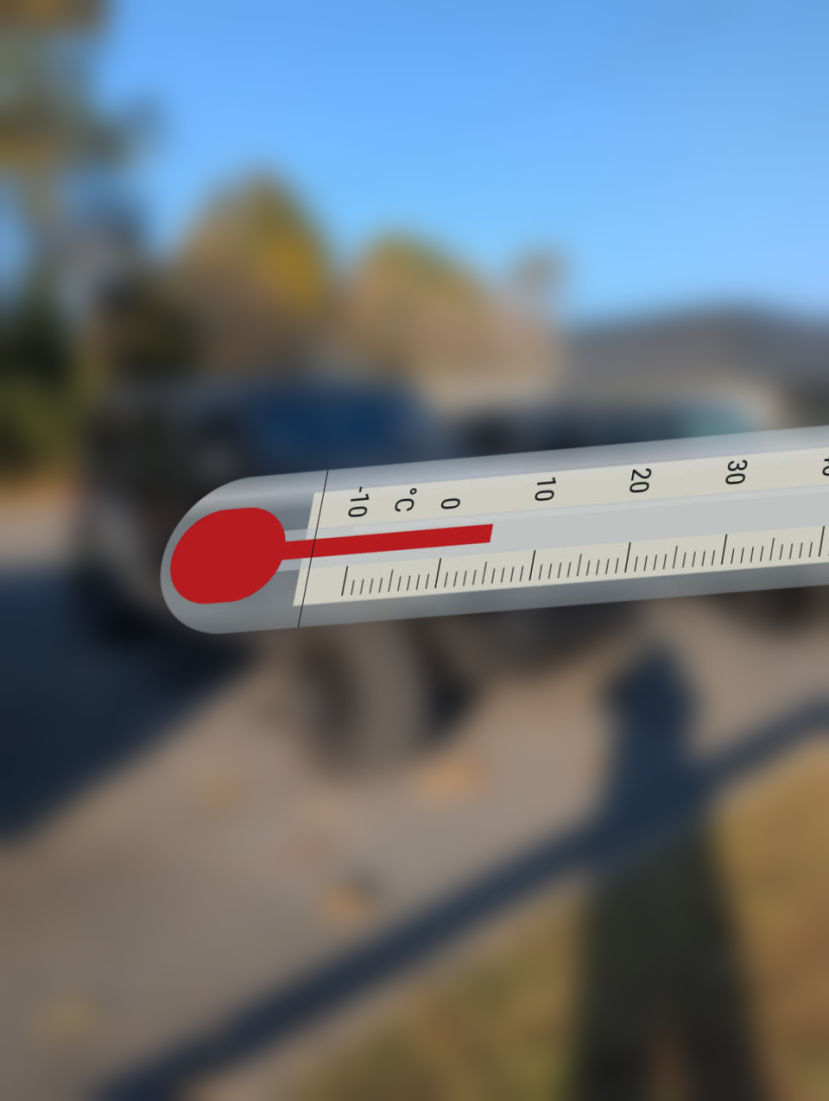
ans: °C 5
